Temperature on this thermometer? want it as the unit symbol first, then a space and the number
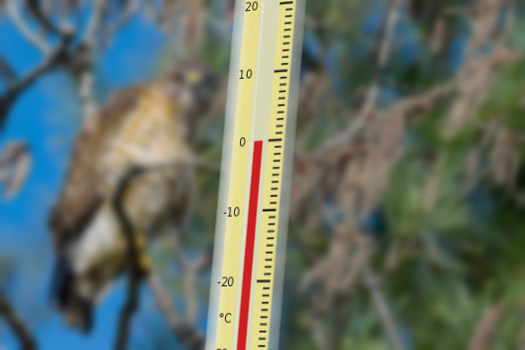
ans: °C 0
